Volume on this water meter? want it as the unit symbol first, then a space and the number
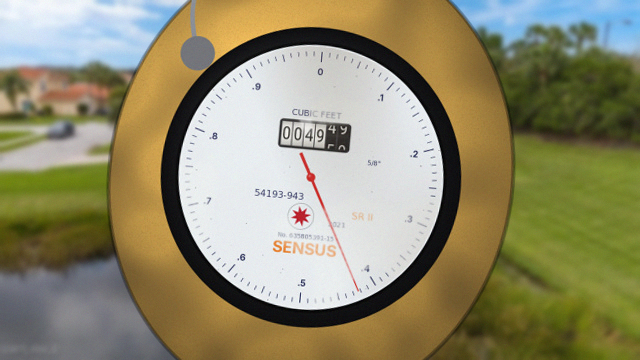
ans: ft³ 4949.42
